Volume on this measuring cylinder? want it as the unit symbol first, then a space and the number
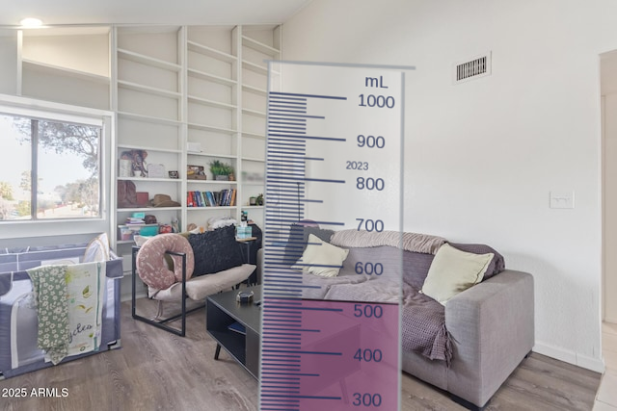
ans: mL 520
